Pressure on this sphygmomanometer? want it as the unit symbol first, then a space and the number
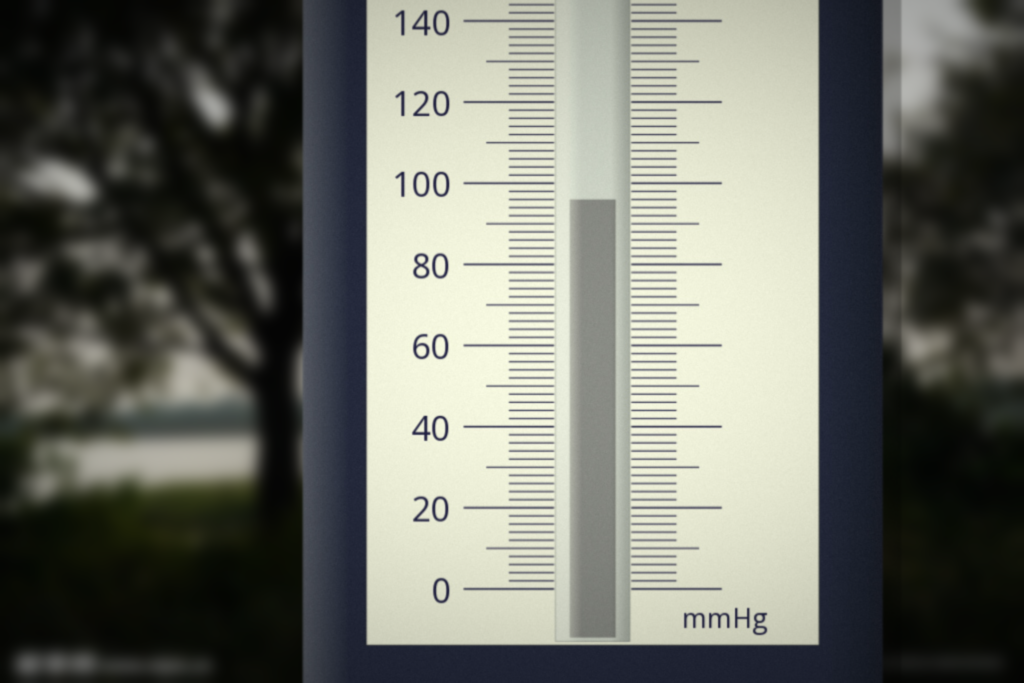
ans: mmHg 96
